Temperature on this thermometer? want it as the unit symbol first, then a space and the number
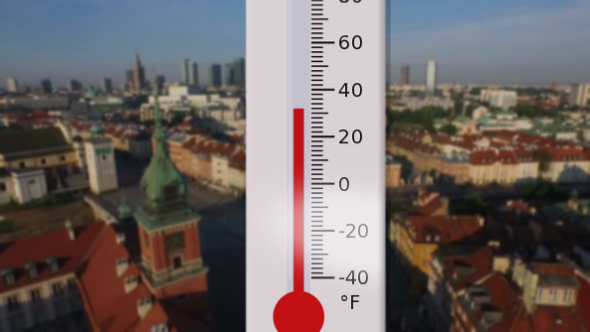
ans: °F 32
